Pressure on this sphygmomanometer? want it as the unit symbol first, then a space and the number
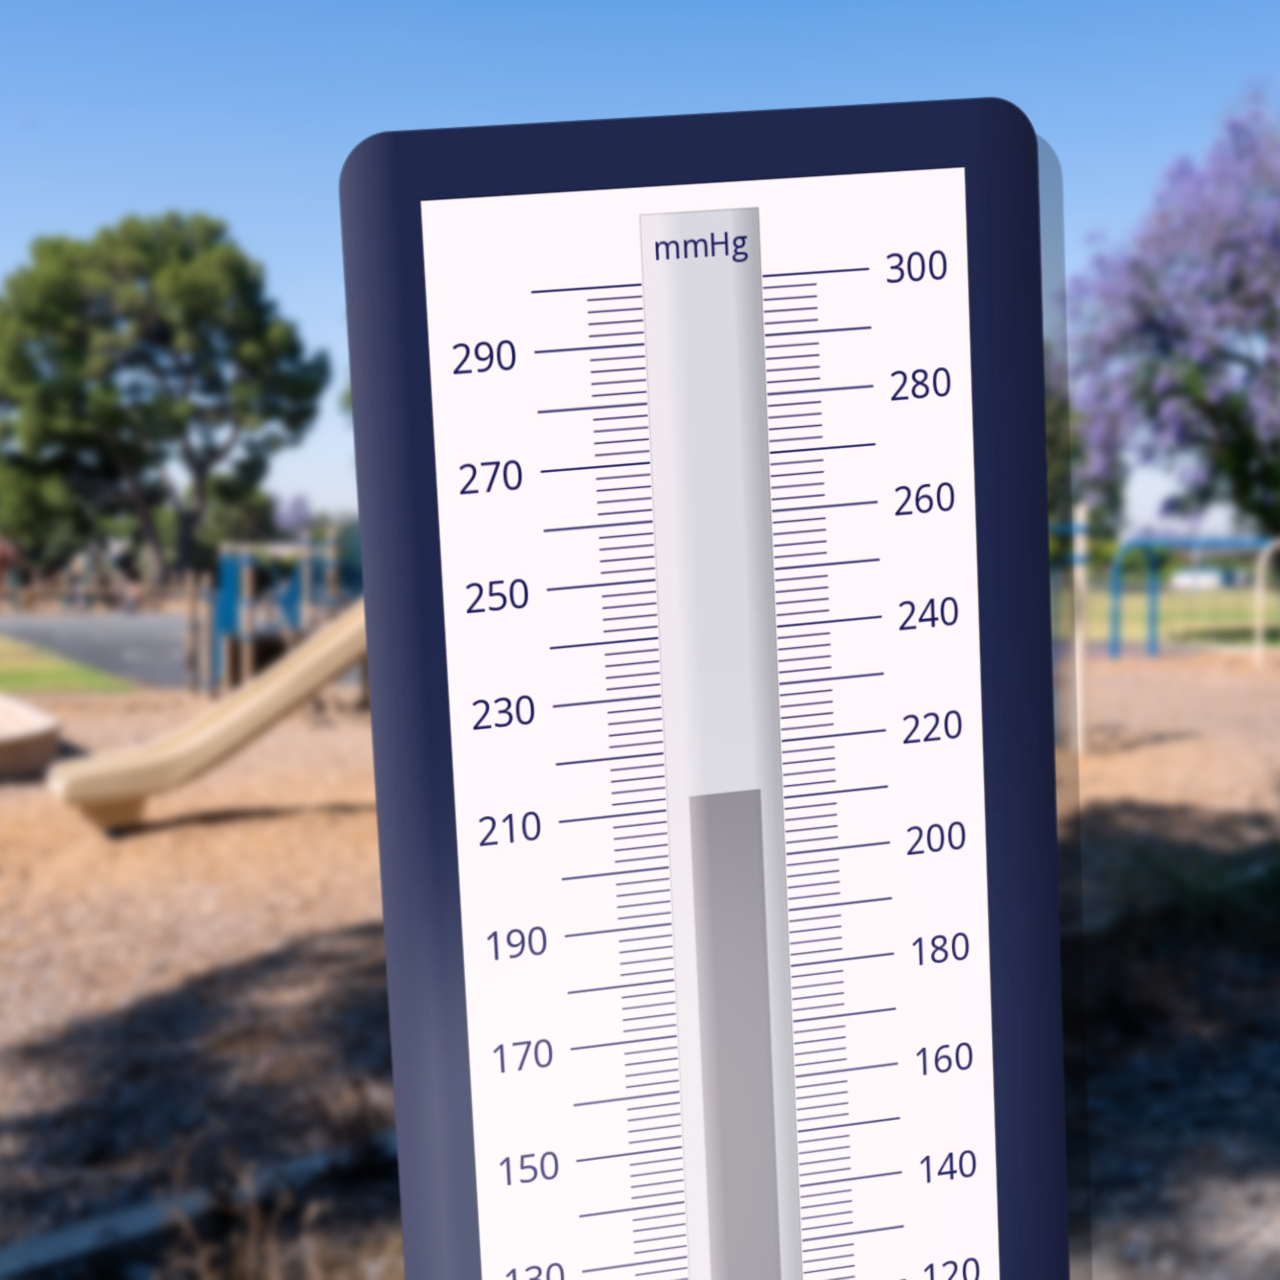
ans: mmHg 212
